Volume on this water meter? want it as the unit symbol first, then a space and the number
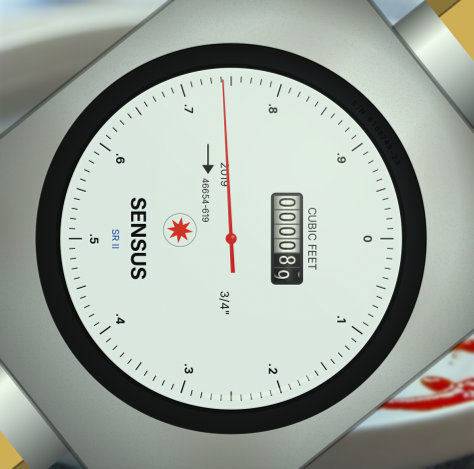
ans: ft³ 88.74
